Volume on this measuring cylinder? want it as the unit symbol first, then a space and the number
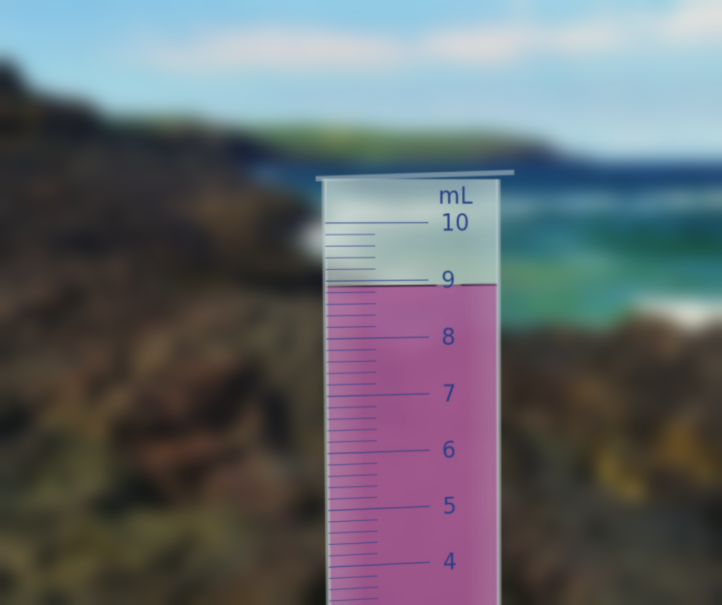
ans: mL 8.9
